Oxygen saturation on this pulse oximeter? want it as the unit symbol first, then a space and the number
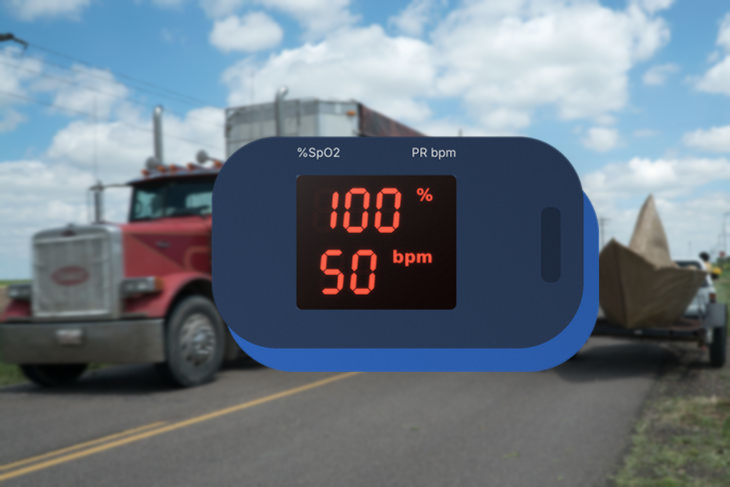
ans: % 100
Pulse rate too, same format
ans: bpm 50
